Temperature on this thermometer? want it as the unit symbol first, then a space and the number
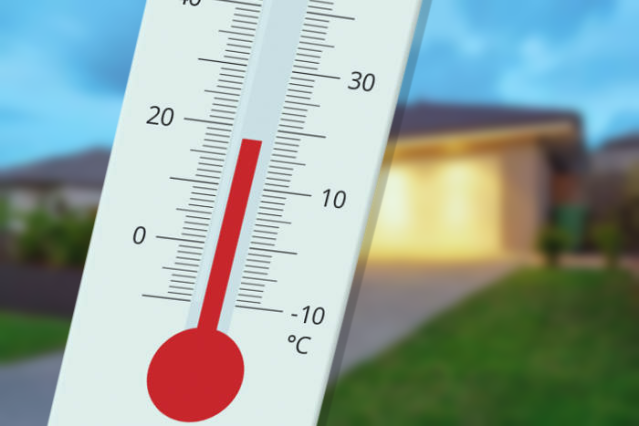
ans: °C 18
